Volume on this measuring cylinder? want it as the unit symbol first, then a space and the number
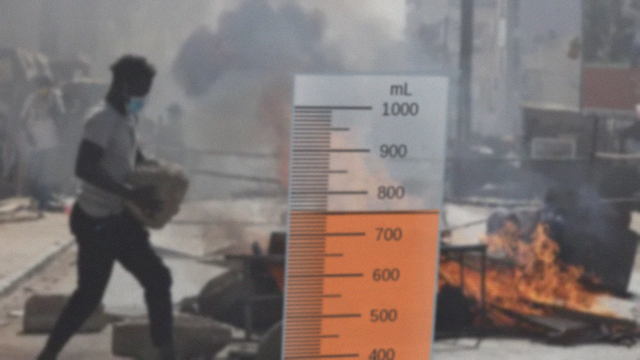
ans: mL 750
